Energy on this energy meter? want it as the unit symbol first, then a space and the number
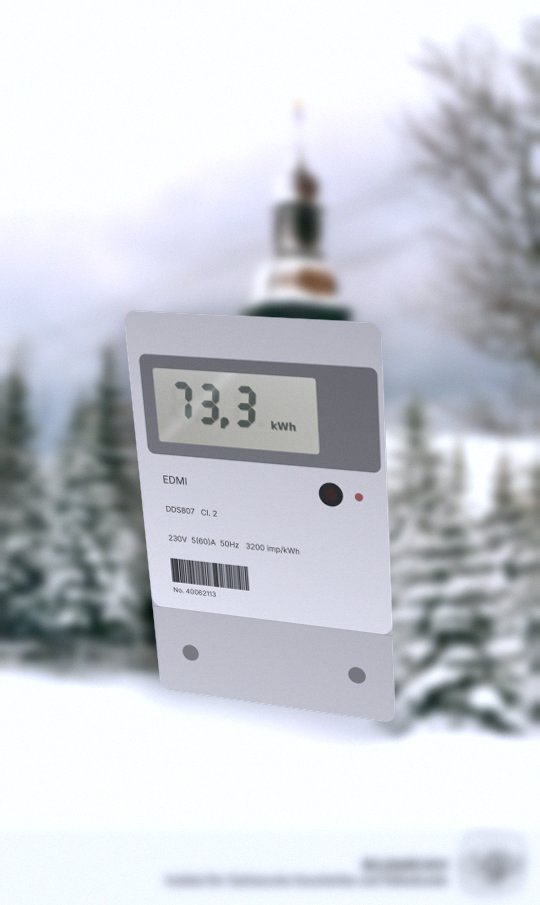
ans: kWh 73.3
